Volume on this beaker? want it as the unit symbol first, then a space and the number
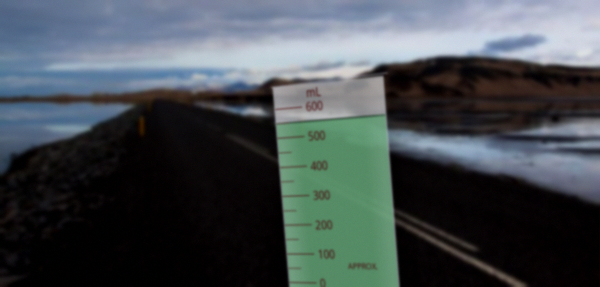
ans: mL 550
